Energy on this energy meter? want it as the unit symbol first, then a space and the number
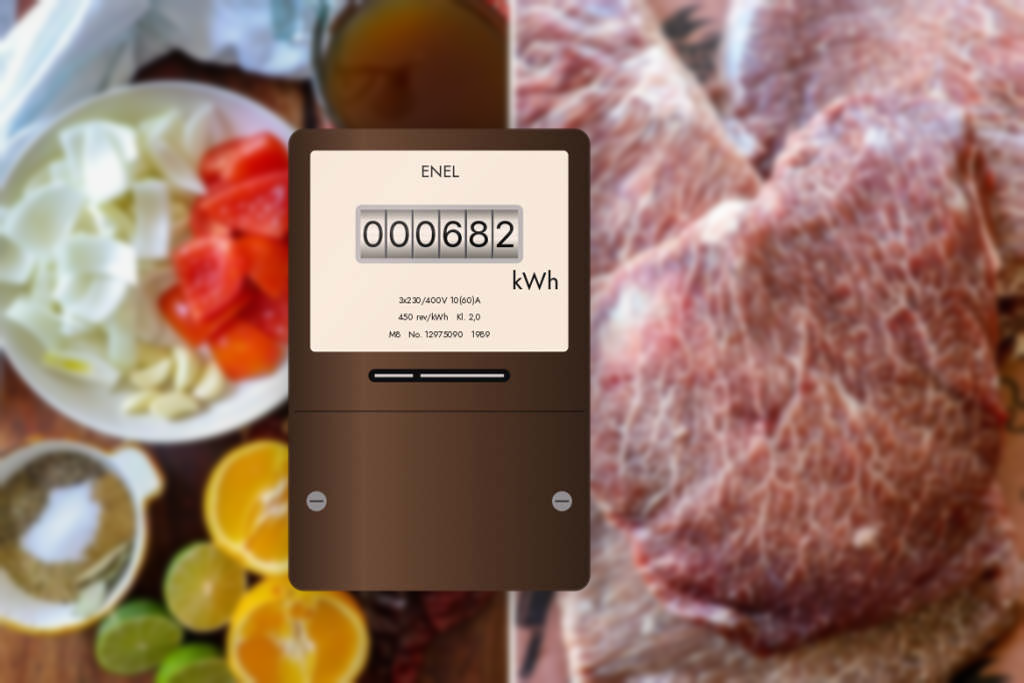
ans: kWh 682
